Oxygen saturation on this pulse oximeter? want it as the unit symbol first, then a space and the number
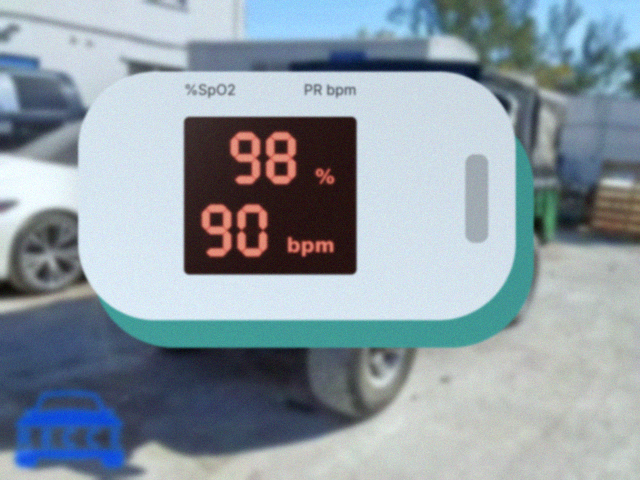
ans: % 98
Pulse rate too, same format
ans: bpm 90
